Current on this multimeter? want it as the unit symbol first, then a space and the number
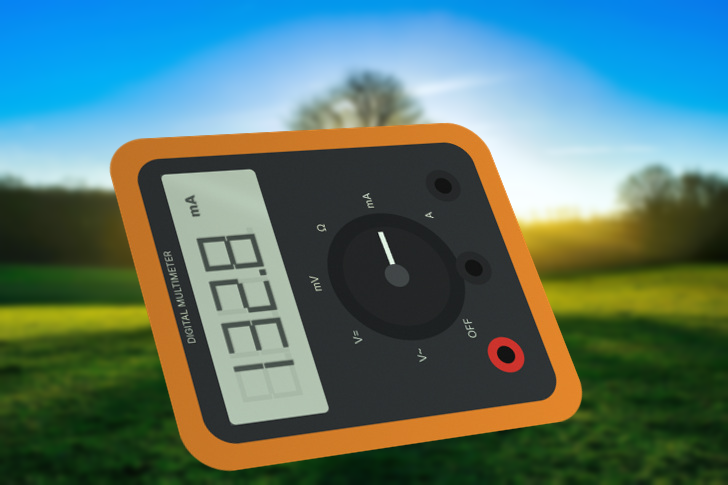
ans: mA 132.8
